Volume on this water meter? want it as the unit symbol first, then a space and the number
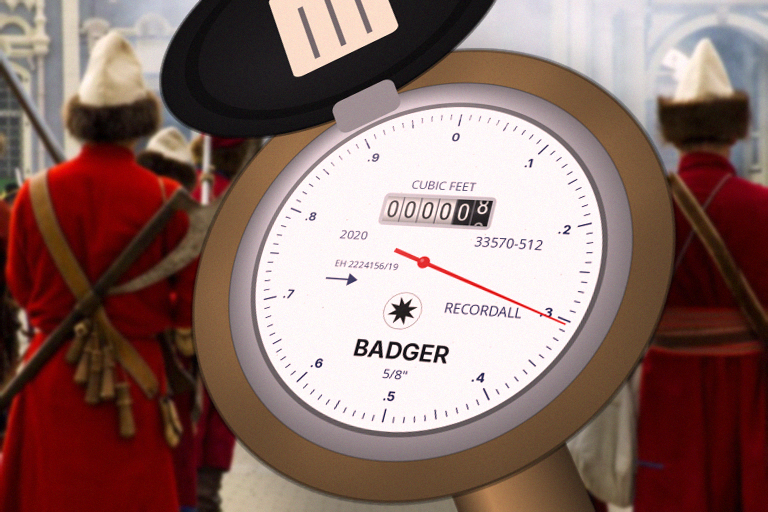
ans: ft³ 8.30
